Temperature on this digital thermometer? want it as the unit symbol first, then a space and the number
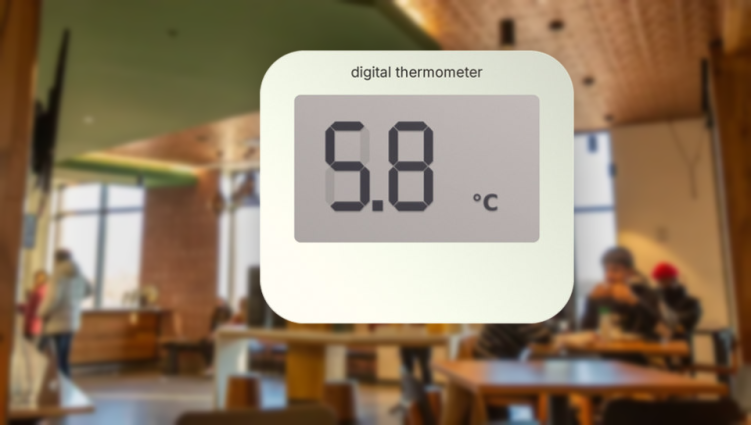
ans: °C 5.8
